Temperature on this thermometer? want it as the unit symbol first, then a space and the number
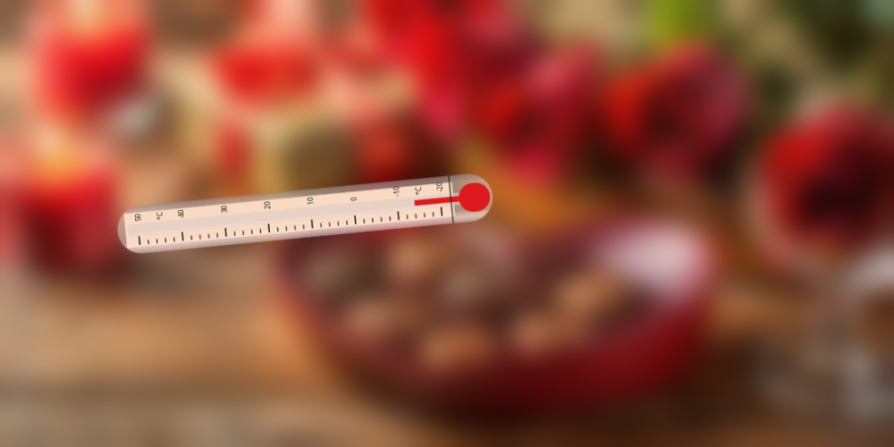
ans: °C -14
